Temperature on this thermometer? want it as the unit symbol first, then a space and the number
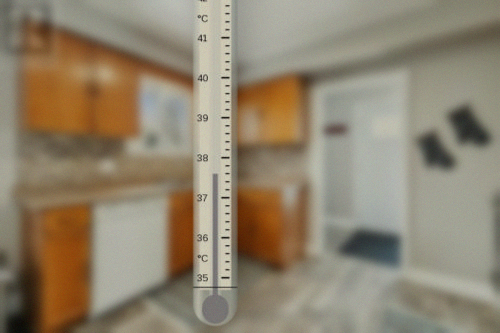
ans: °C 37.6
